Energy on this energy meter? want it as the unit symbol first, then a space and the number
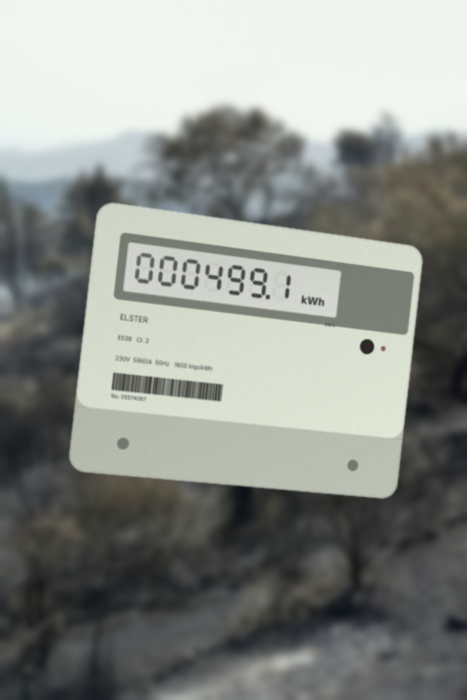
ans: kWh 499.1
